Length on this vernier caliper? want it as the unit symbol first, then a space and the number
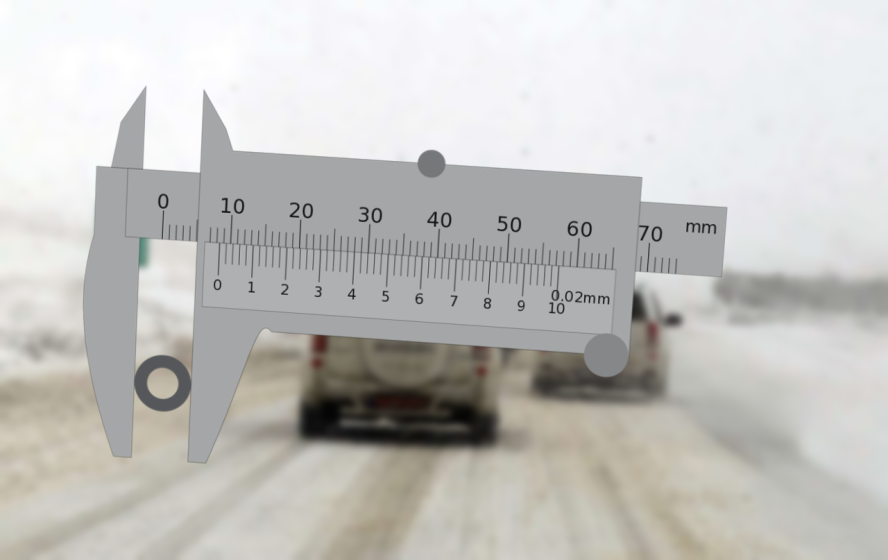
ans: mm 8.4
